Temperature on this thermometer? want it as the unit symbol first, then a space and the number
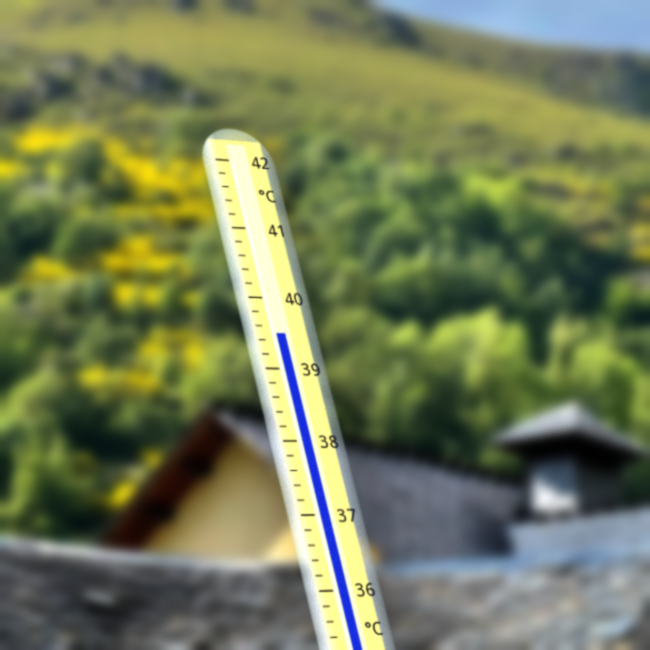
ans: °C 39.5
